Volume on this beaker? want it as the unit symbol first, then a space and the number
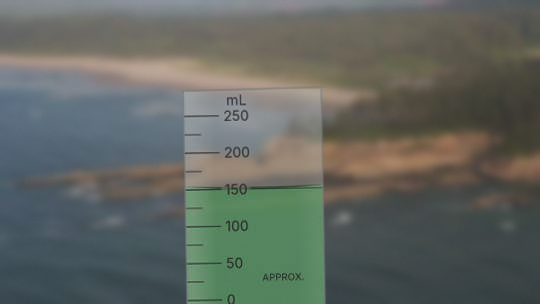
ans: mL 150
